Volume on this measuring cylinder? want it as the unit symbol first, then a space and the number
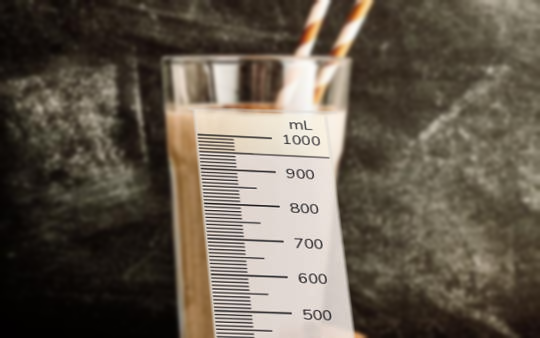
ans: mL 950
